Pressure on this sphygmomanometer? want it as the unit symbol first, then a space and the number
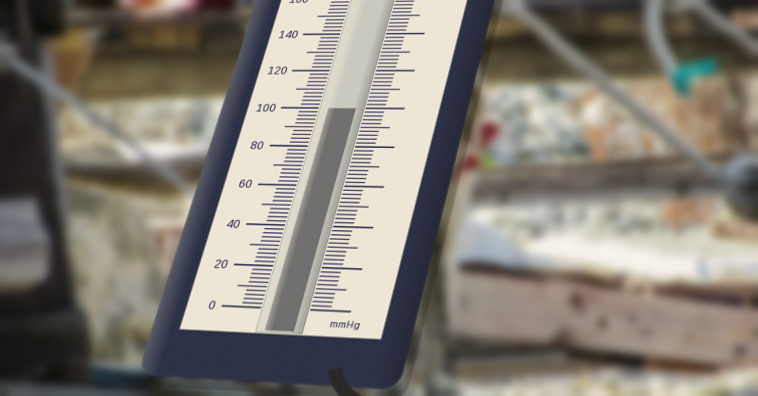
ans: mmHg 100
